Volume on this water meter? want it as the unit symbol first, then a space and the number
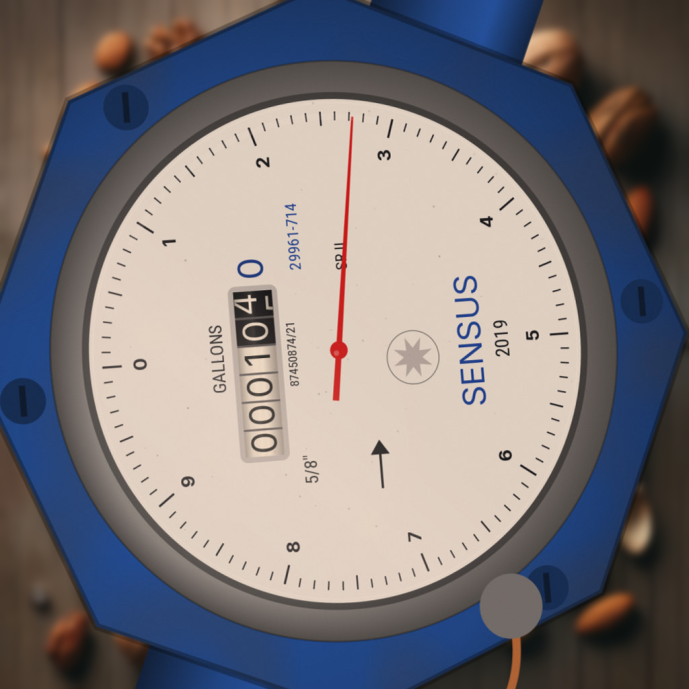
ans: gal 1042.7
